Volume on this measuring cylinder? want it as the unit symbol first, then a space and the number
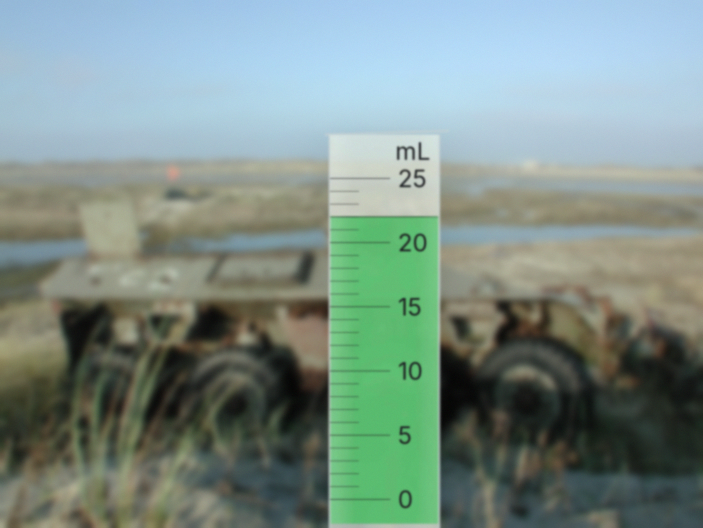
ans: mL 22
